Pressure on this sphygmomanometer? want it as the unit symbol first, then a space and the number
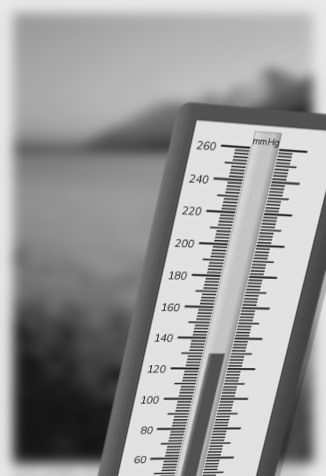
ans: mmHg 130
